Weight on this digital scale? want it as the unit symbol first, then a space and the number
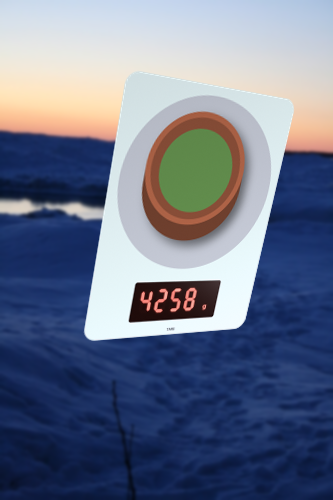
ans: g 4258
